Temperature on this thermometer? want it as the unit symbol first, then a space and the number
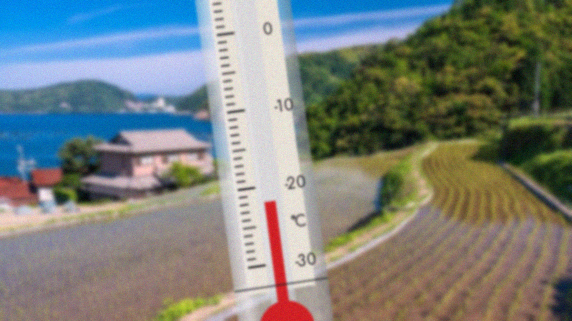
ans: °C -22
